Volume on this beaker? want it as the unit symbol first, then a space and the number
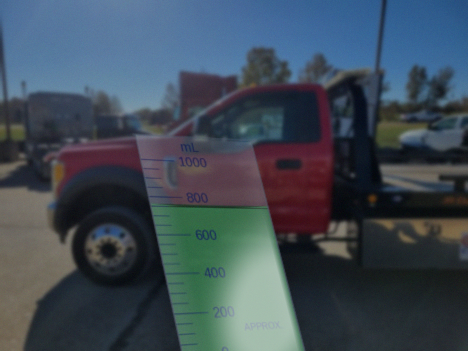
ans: mL 750
